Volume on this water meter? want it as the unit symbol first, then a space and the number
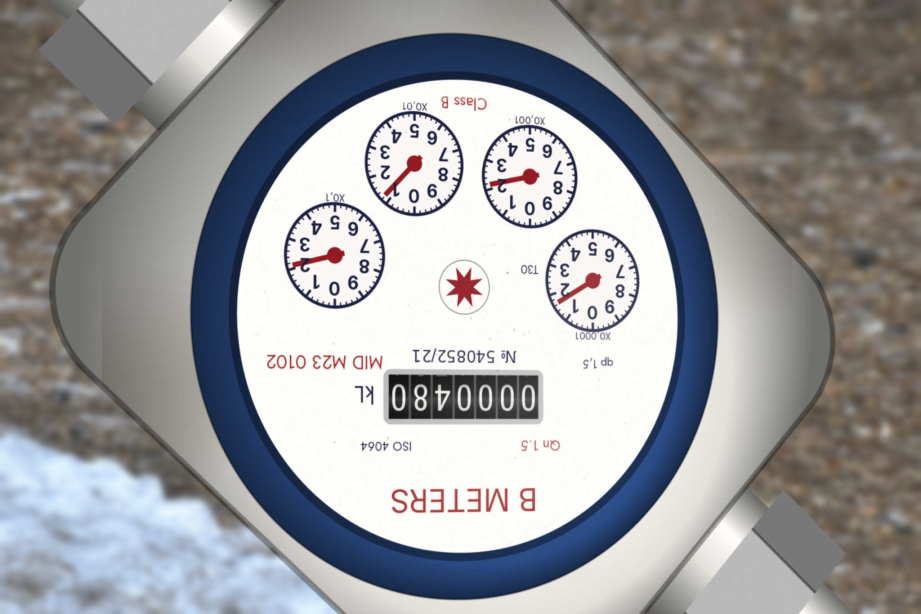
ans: kL 480.2121
